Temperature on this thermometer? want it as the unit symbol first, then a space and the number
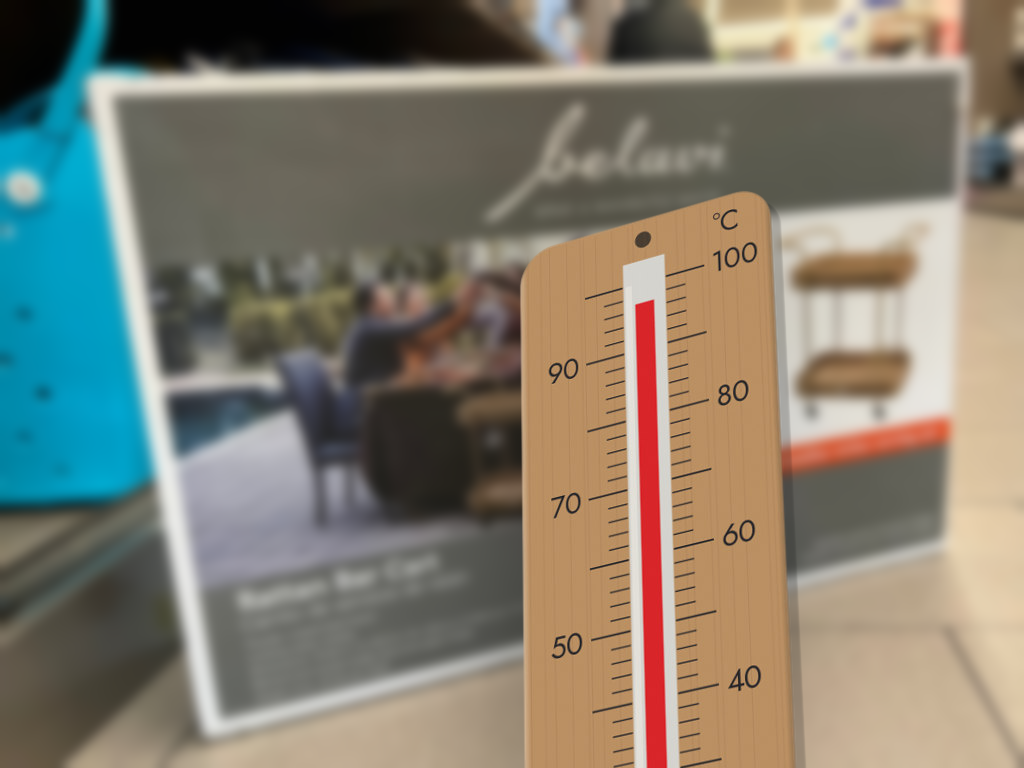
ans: °C 97
